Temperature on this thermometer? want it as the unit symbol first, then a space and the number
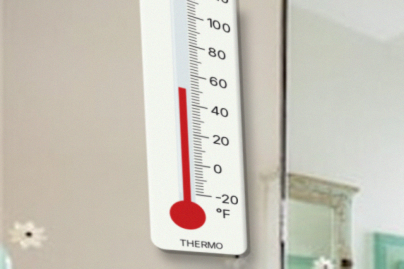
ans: °F 50
